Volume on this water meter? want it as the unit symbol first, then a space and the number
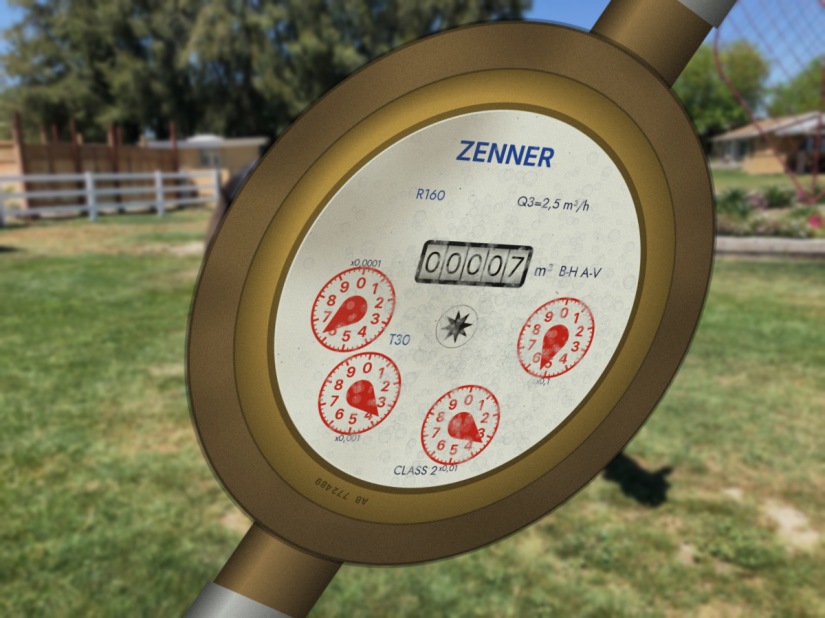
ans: m³ 7.5336
